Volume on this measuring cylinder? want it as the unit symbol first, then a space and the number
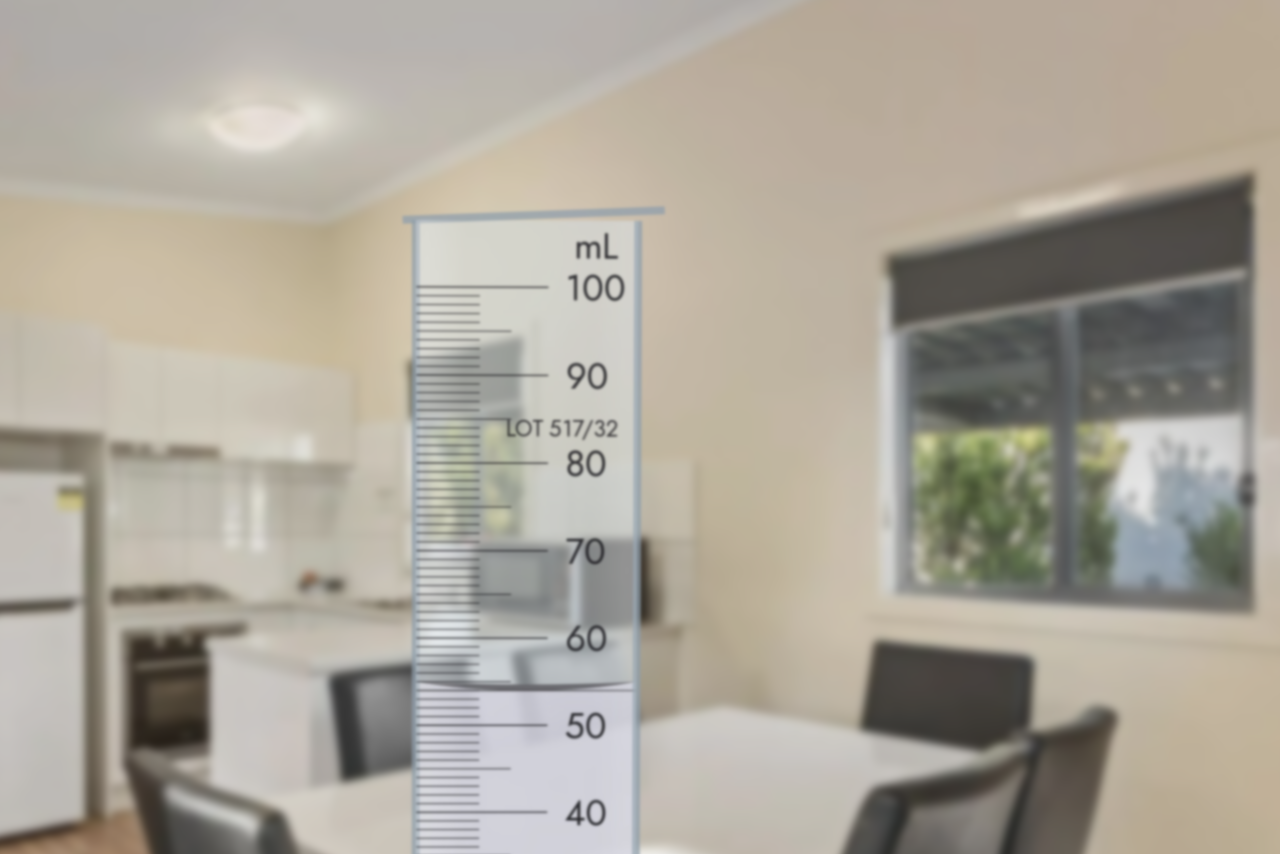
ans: mL 54
